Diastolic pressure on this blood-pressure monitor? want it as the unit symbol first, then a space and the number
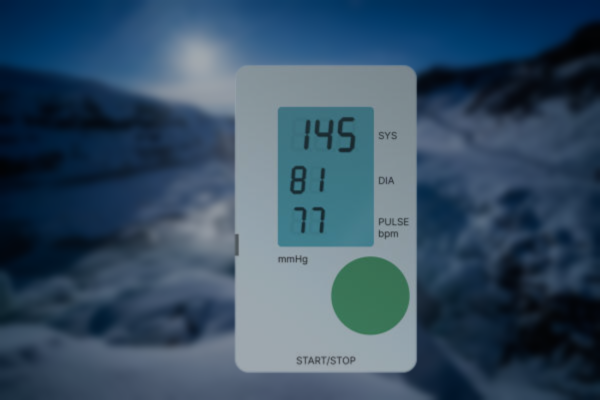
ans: mmHg 81
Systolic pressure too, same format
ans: mmHg 145
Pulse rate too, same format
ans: bpm 77
